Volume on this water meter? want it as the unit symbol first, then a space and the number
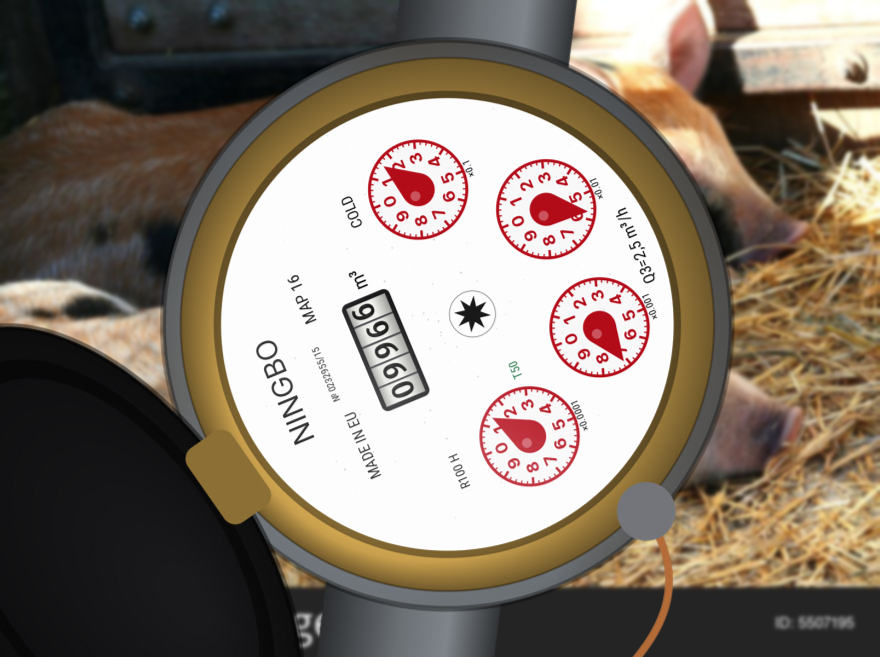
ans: m³ 9966.1571
